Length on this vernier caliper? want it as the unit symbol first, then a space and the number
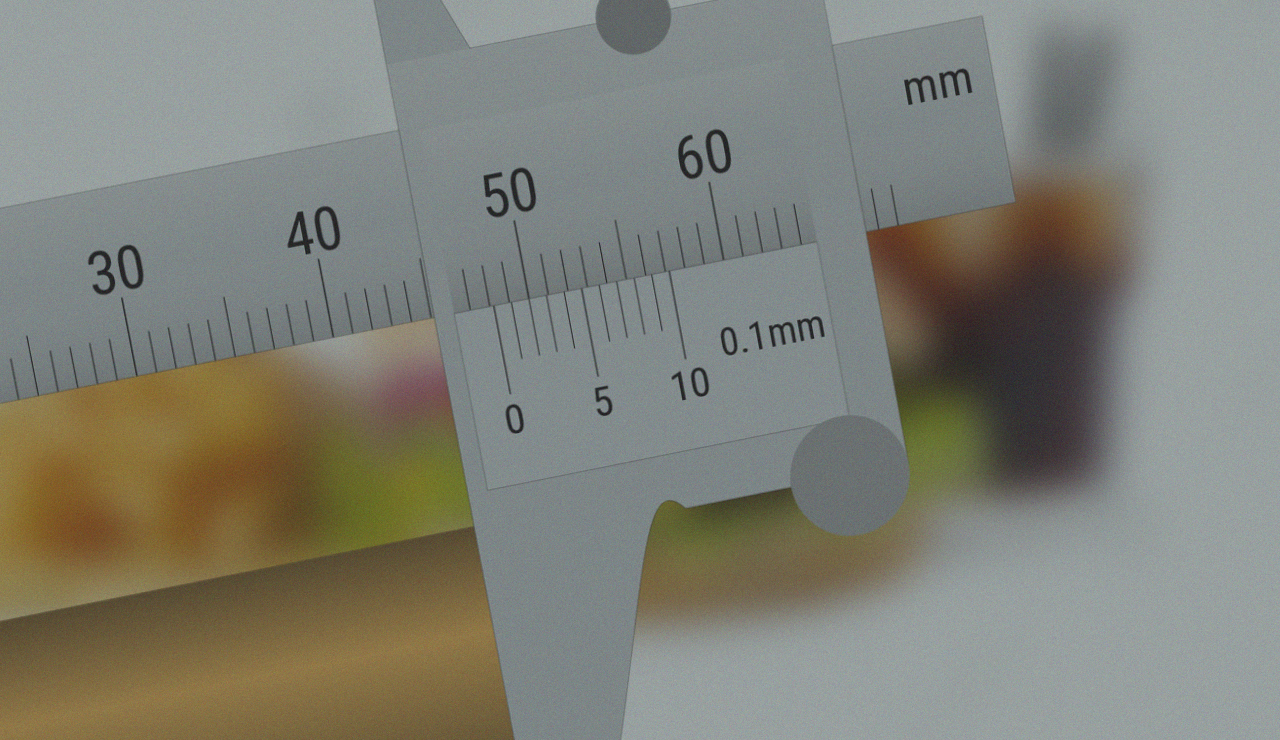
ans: mm 48.2
